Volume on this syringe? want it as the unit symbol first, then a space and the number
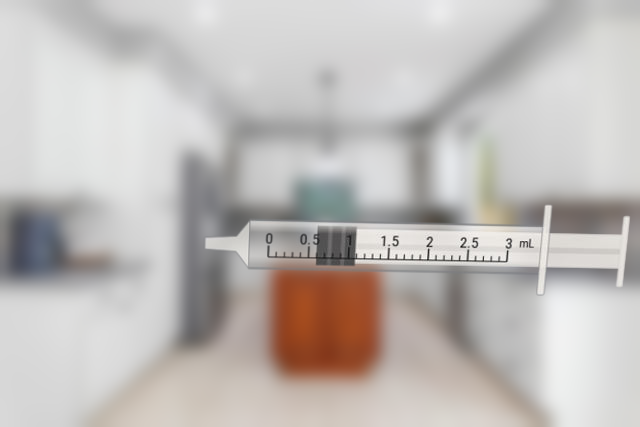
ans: mL 0.6
